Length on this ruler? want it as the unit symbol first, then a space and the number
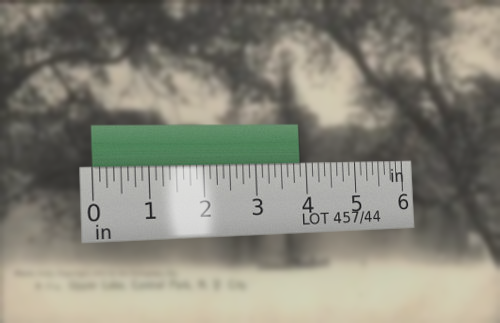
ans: in 3.875
